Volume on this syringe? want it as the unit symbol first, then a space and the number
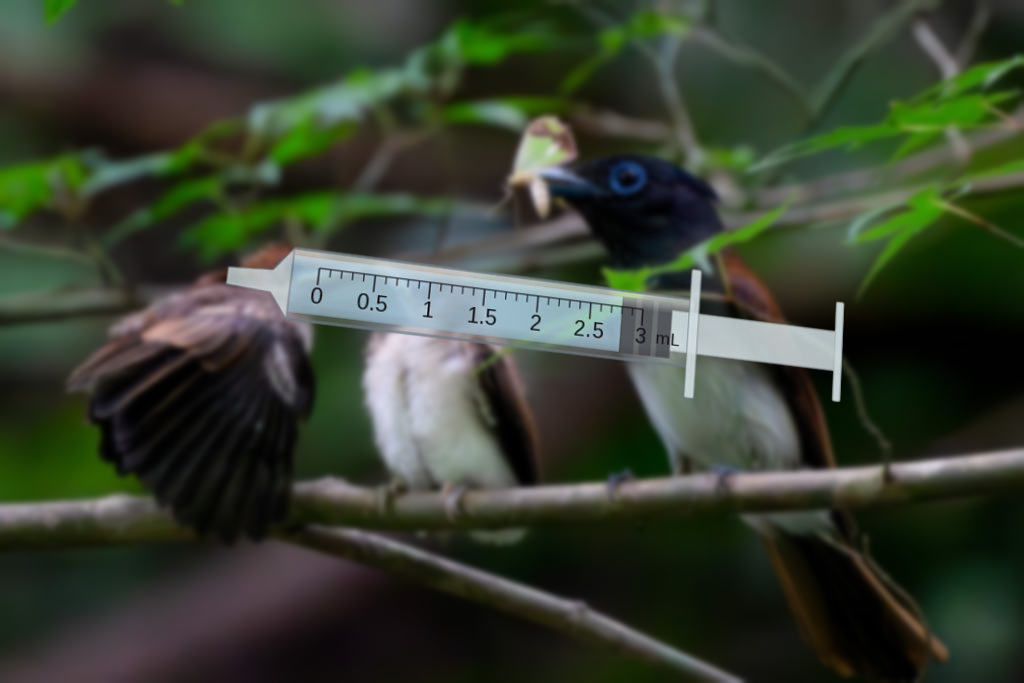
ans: mL 2.8
